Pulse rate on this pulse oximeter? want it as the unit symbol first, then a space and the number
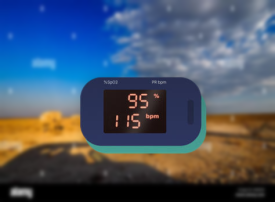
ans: bpm 115
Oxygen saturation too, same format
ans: % 95
